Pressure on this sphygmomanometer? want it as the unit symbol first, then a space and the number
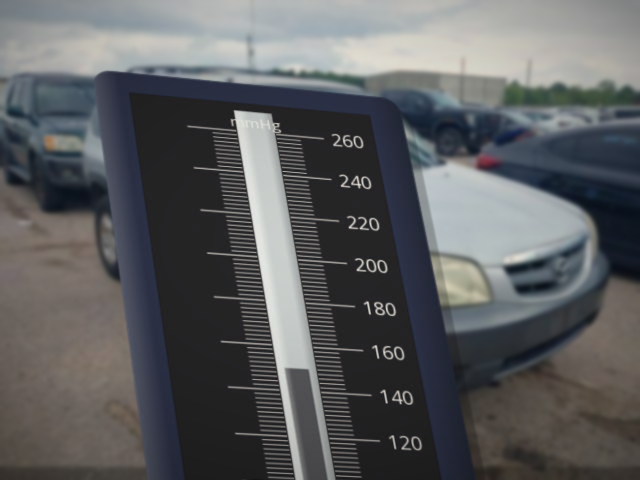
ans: mmHg 150
